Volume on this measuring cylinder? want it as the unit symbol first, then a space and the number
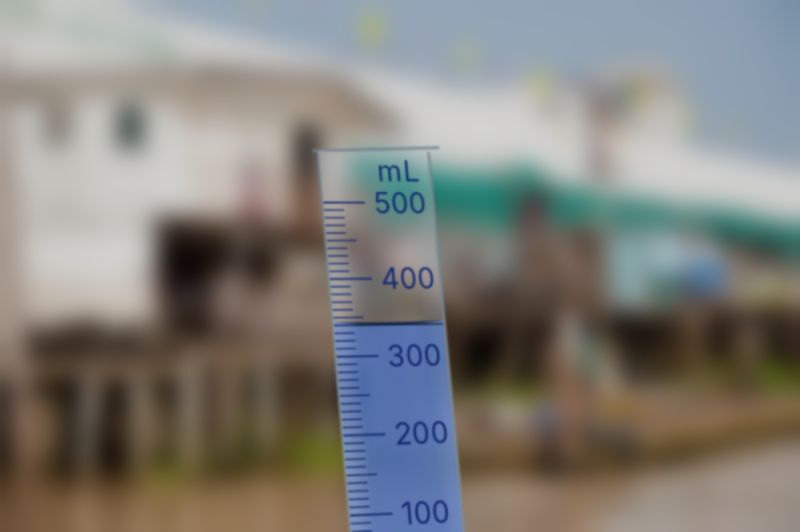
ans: mL 340
